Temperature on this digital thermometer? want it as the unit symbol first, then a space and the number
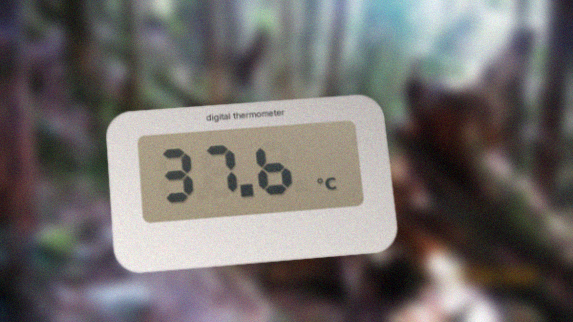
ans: °C 37.6
